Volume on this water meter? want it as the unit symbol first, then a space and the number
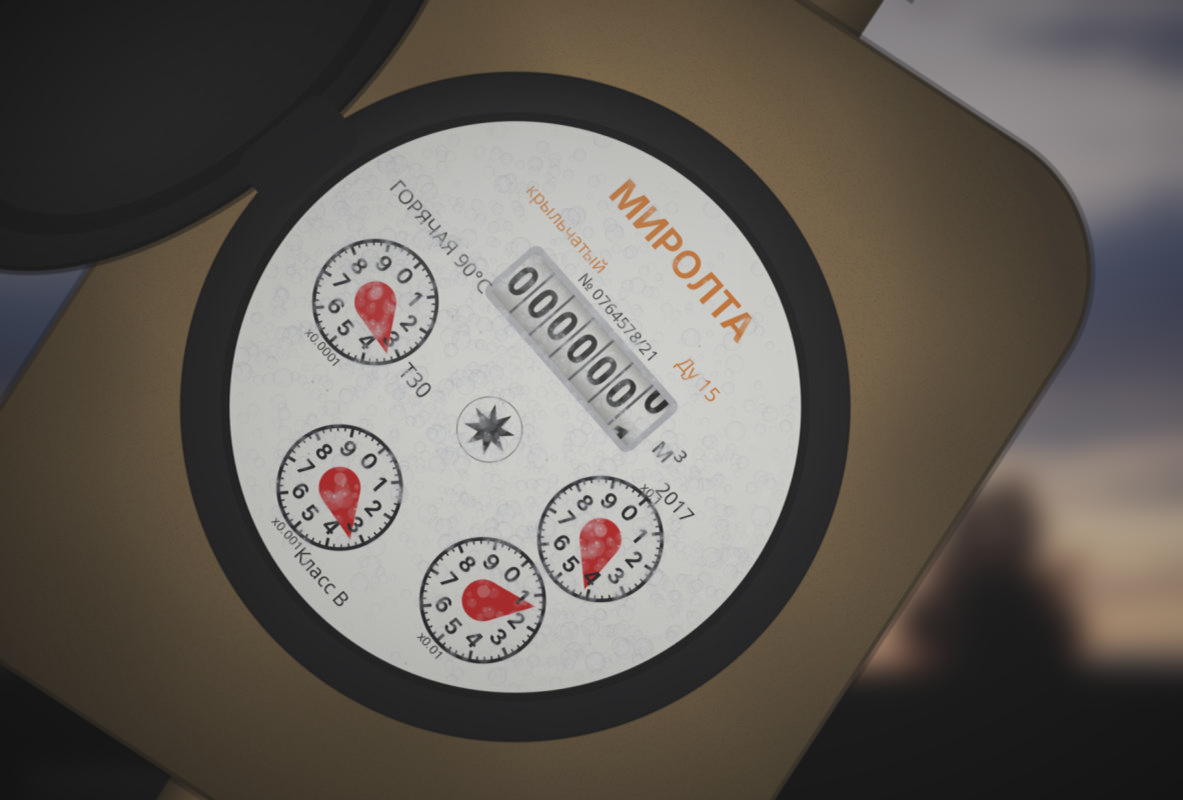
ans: m³ 0.4133
